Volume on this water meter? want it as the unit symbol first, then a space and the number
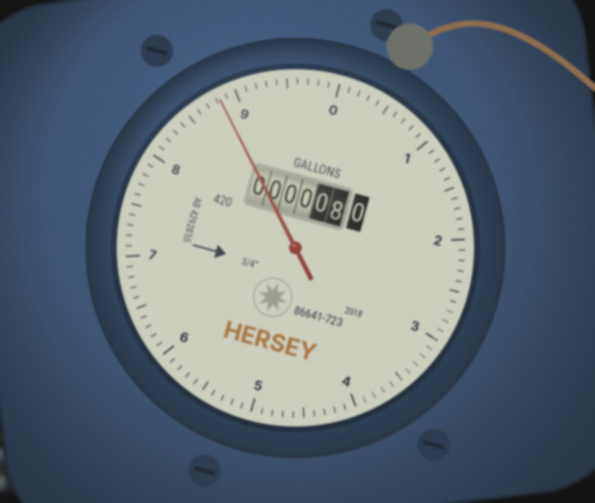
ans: gal 78.8
